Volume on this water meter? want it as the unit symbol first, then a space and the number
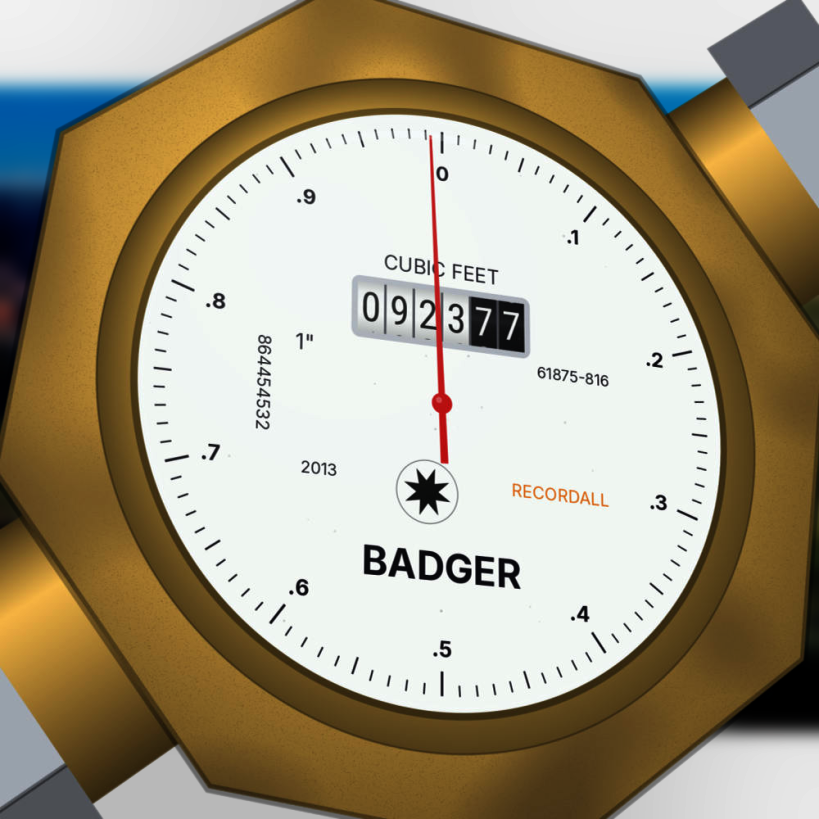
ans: ft³ 92376.99
